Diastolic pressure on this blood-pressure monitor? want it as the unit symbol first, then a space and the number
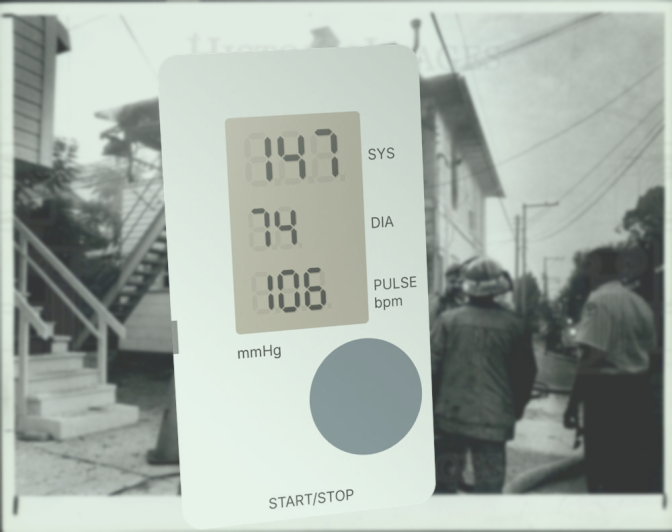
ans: mmHg 74
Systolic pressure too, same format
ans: mmHg 147
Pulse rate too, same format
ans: bpm 106
